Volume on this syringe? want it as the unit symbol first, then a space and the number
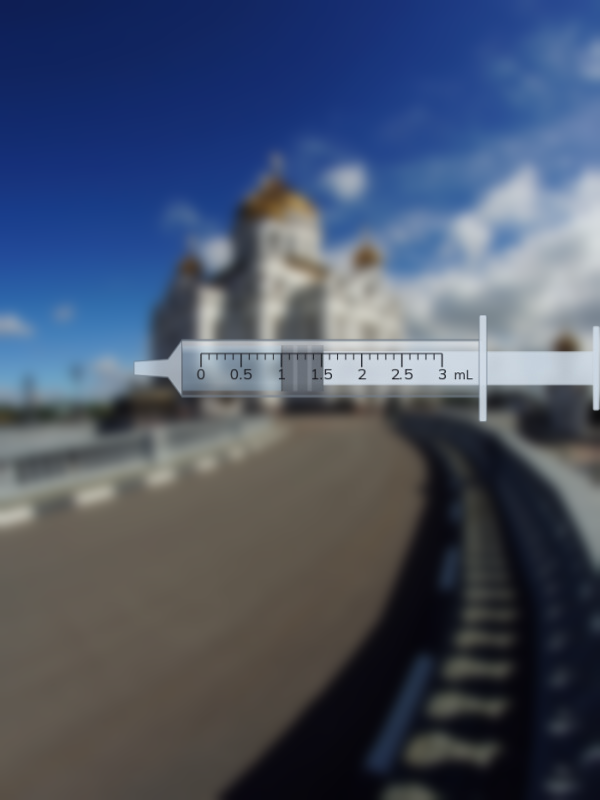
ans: mL 1
